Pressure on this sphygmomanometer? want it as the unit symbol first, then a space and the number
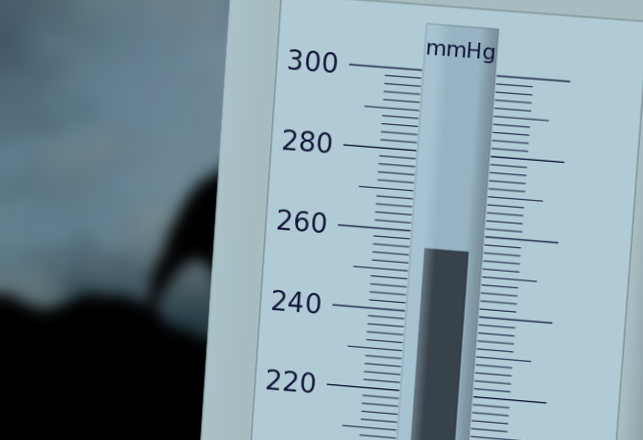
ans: mmHg 256
